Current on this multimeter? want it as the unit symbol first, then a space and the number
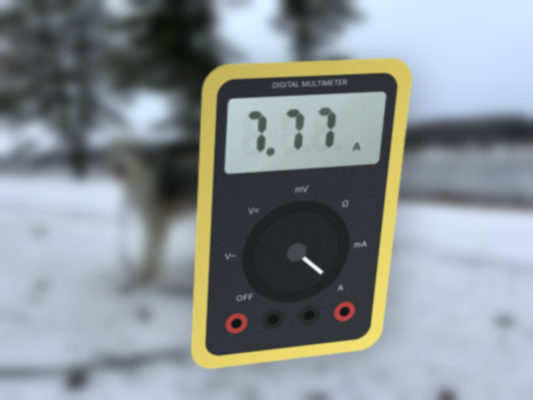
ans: A 7.77
